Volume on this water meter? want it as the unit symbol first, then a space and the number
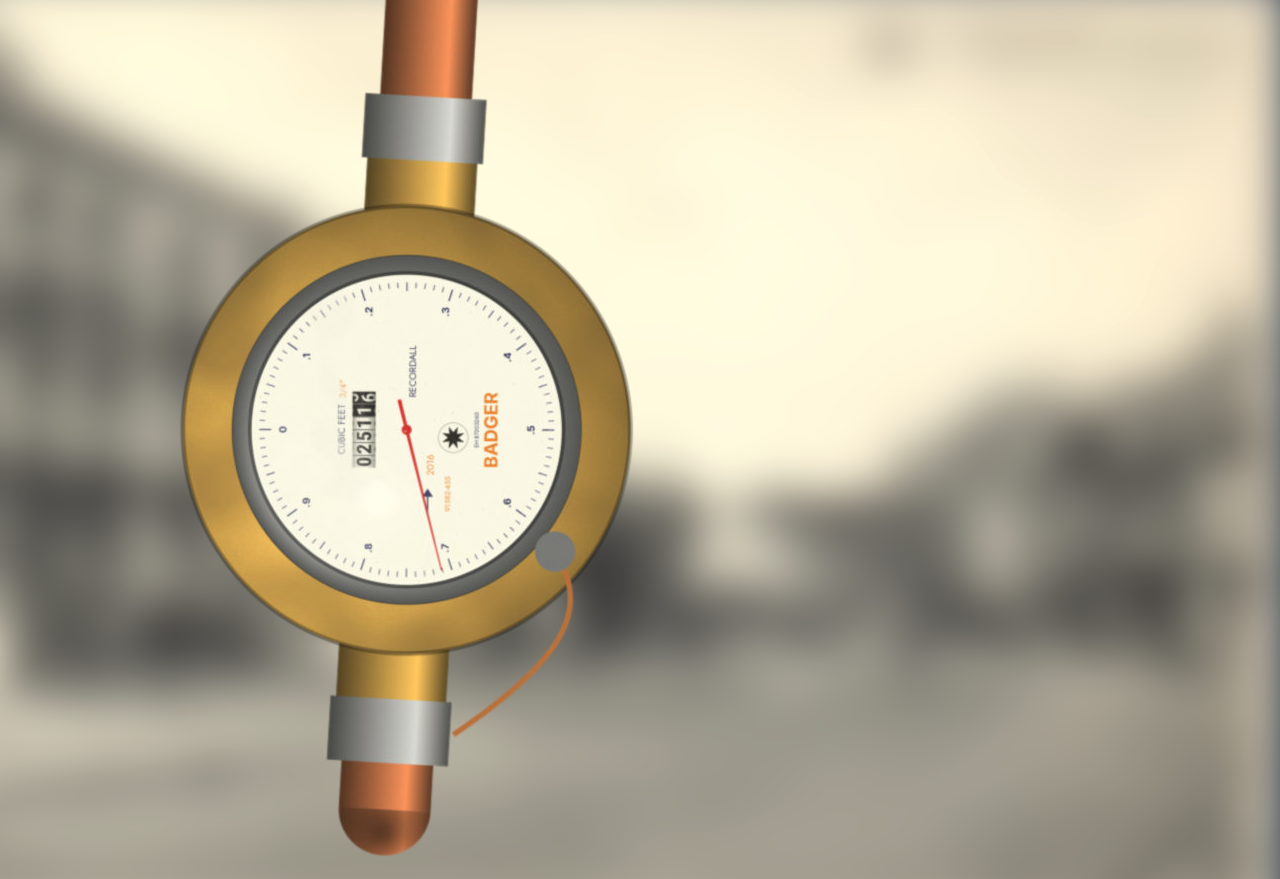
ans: ft³ 25115.71
